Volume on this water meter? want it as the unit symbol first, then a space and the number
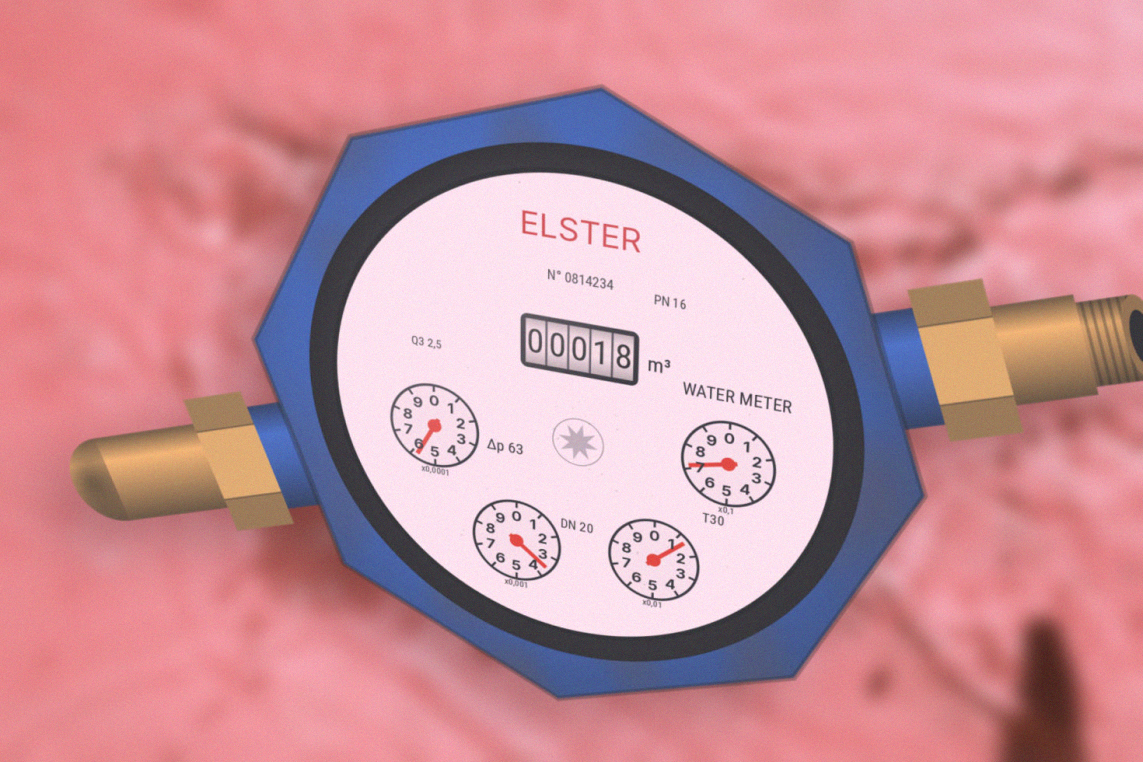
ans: m³ 18.7135
